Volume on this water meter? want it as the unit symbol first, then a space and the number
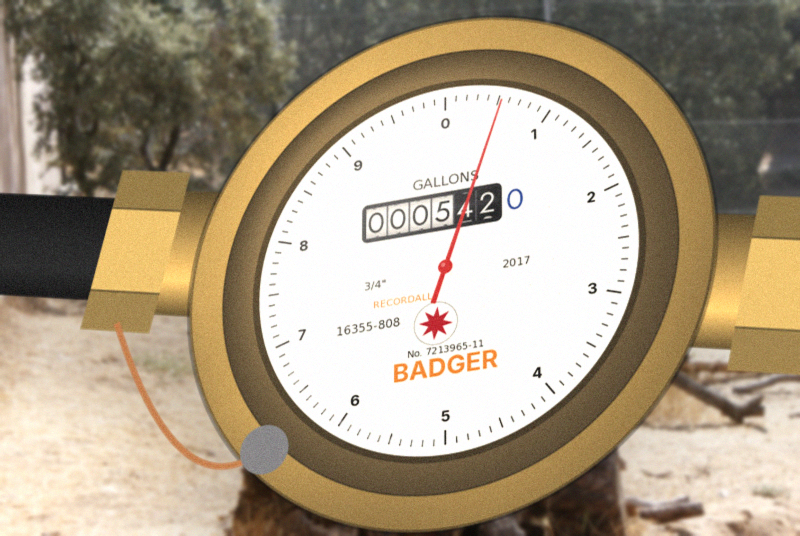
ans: gal 5420.5
